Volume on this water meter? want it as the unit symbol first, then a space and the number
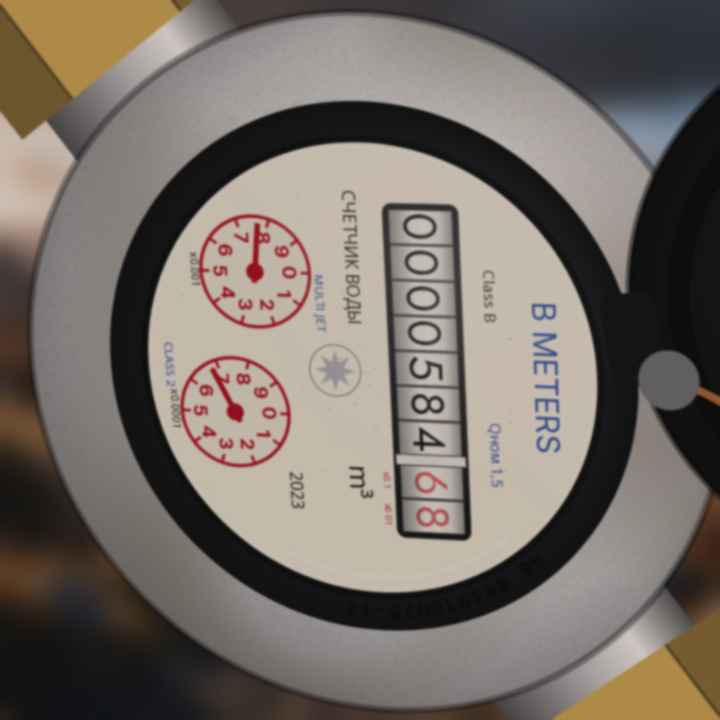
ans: m³ 584.6876
